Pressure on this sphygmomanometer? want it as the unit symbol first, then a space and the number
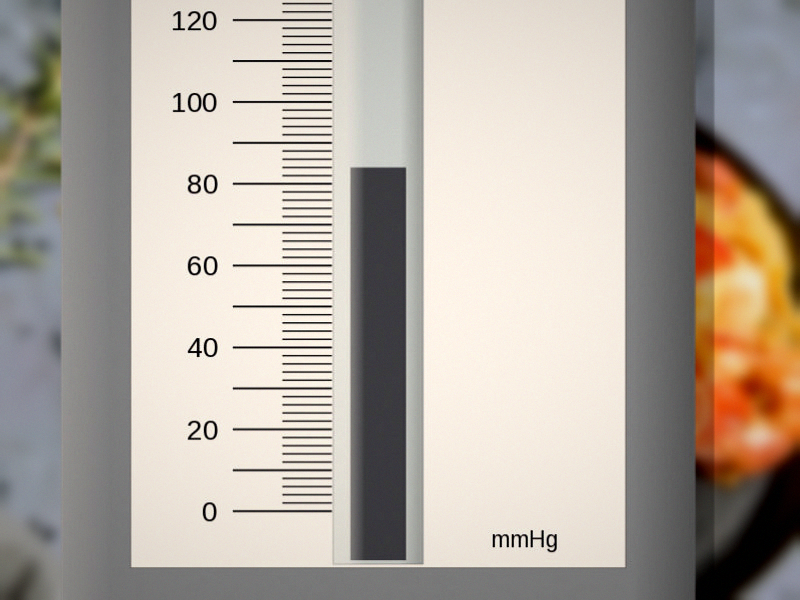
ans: mmHg 84
